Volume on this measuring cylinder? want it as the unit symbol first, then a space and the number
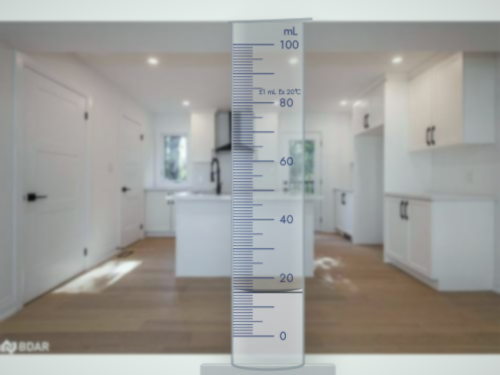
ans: mL 15
